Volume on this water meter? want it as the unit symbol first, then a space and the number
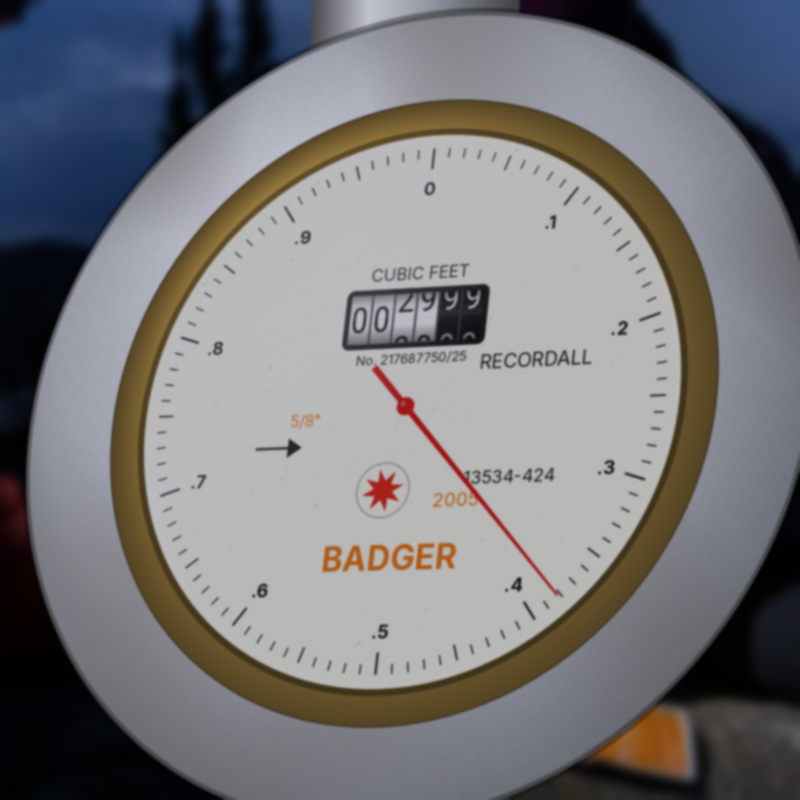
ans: ft³ 2999.38
